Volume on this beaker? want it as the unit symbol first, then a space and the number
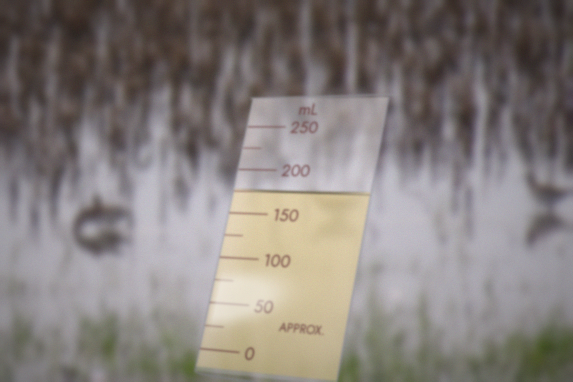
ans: mL 175
